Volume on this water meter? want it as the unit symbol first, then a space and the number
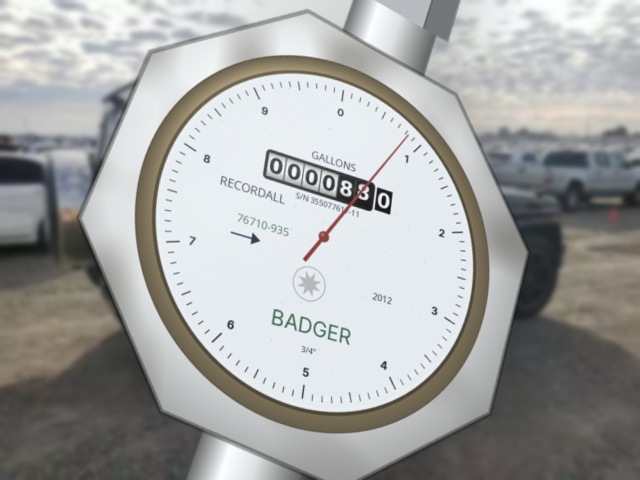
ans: gal 880.8
